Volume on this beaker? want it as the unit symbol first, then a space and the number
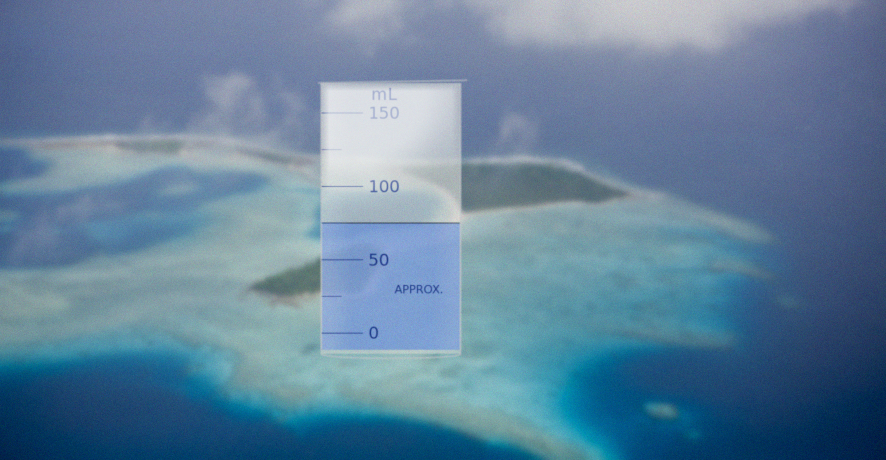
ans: mL 75
